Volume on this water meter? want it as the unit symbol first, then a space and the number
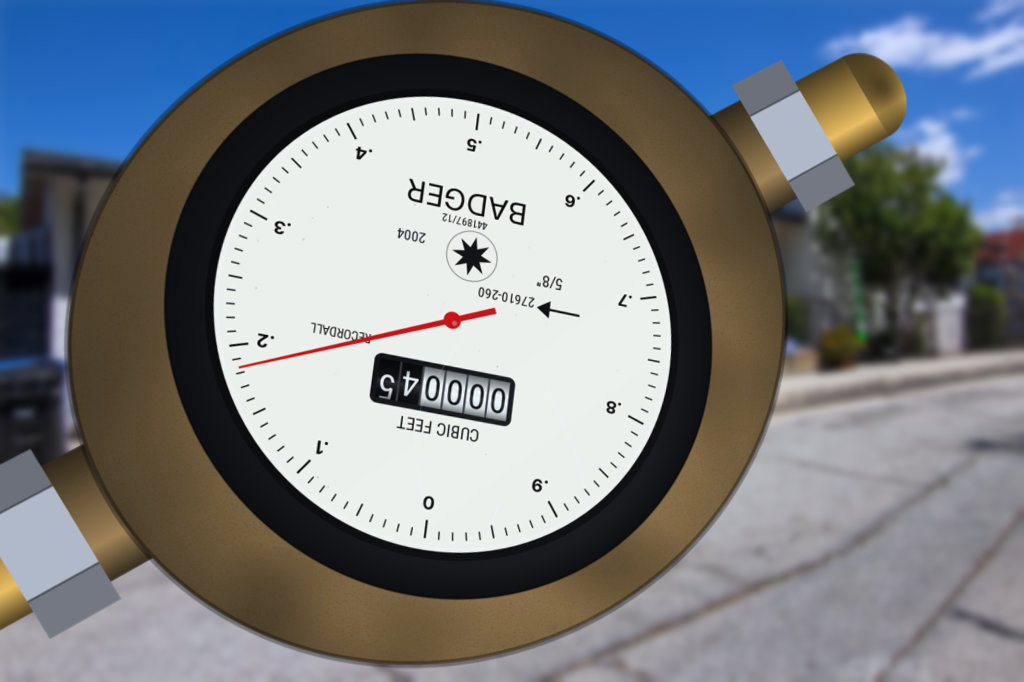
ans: ft³ 45.18
